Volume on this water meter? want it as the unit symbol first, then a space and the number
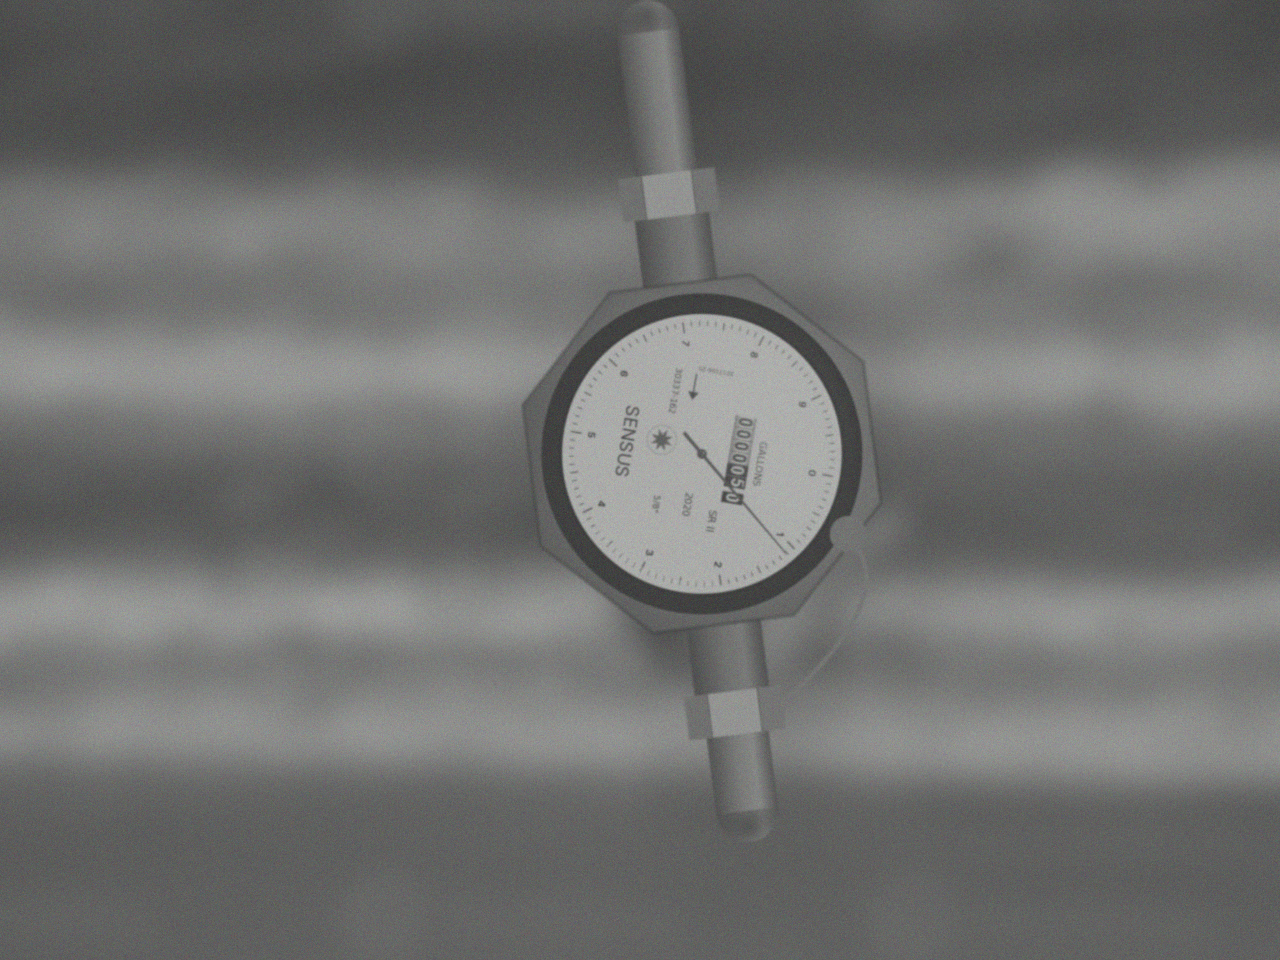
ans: gal 51.1
